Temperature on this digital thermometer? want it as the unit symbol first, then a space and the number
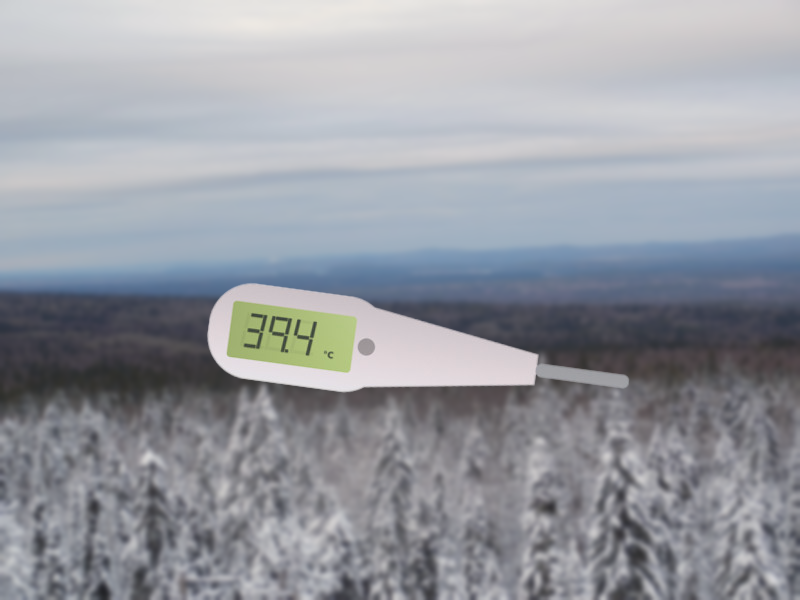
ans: °C 39.4
